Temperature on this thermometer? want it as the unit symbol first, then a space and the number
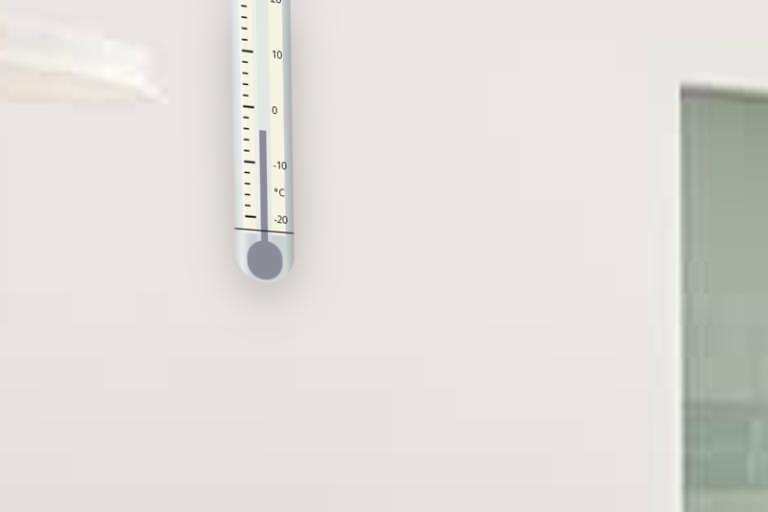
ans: °C -4
